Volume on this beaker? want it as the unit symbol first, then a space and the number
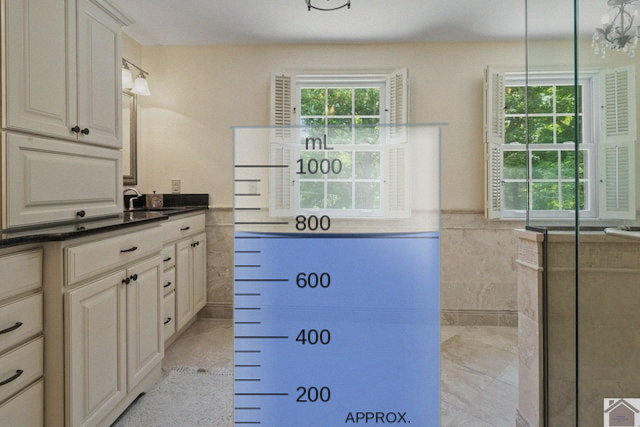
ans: mL 750
